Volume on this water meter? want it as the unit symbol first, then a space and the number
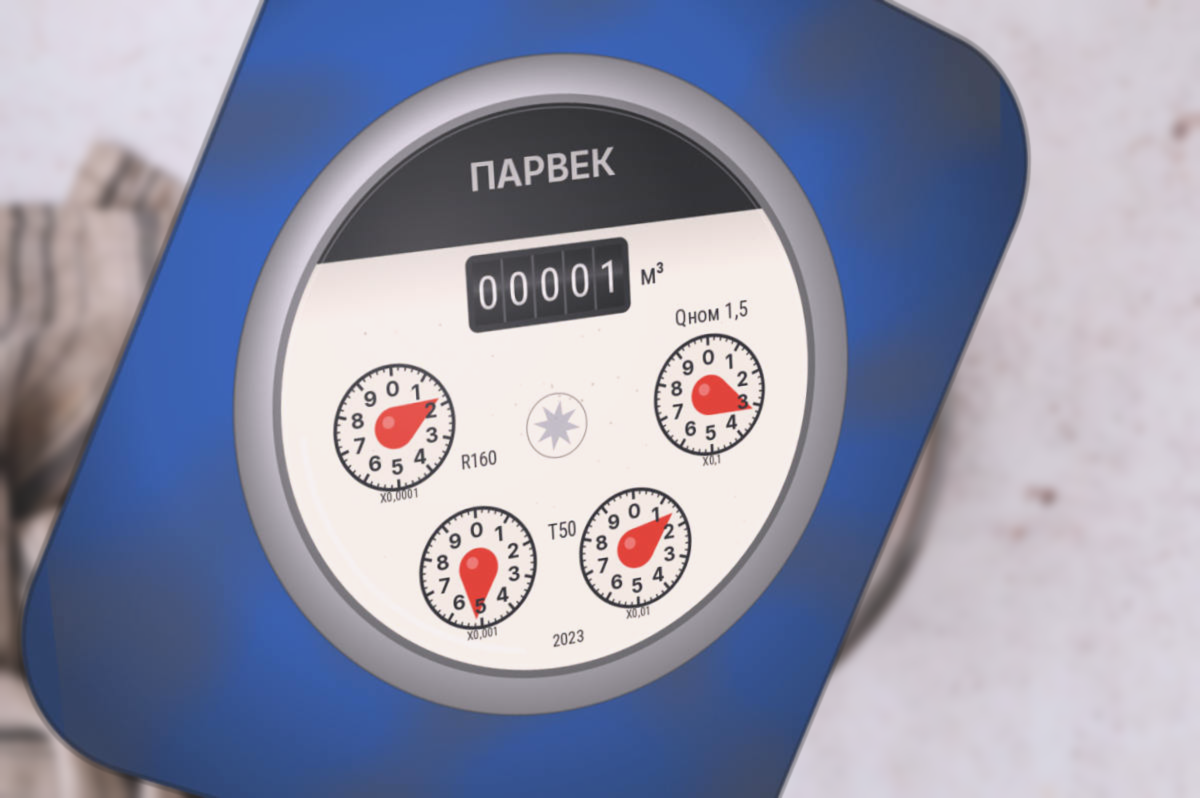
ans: m³ 1.3151
